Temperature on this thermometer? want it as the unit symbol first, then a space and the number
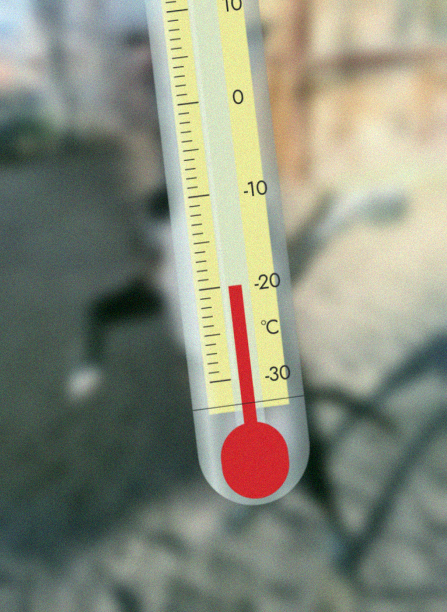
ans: °C -20
